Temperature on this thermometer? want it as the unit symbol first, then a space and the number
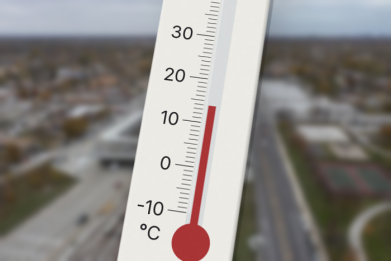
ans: °C 14
